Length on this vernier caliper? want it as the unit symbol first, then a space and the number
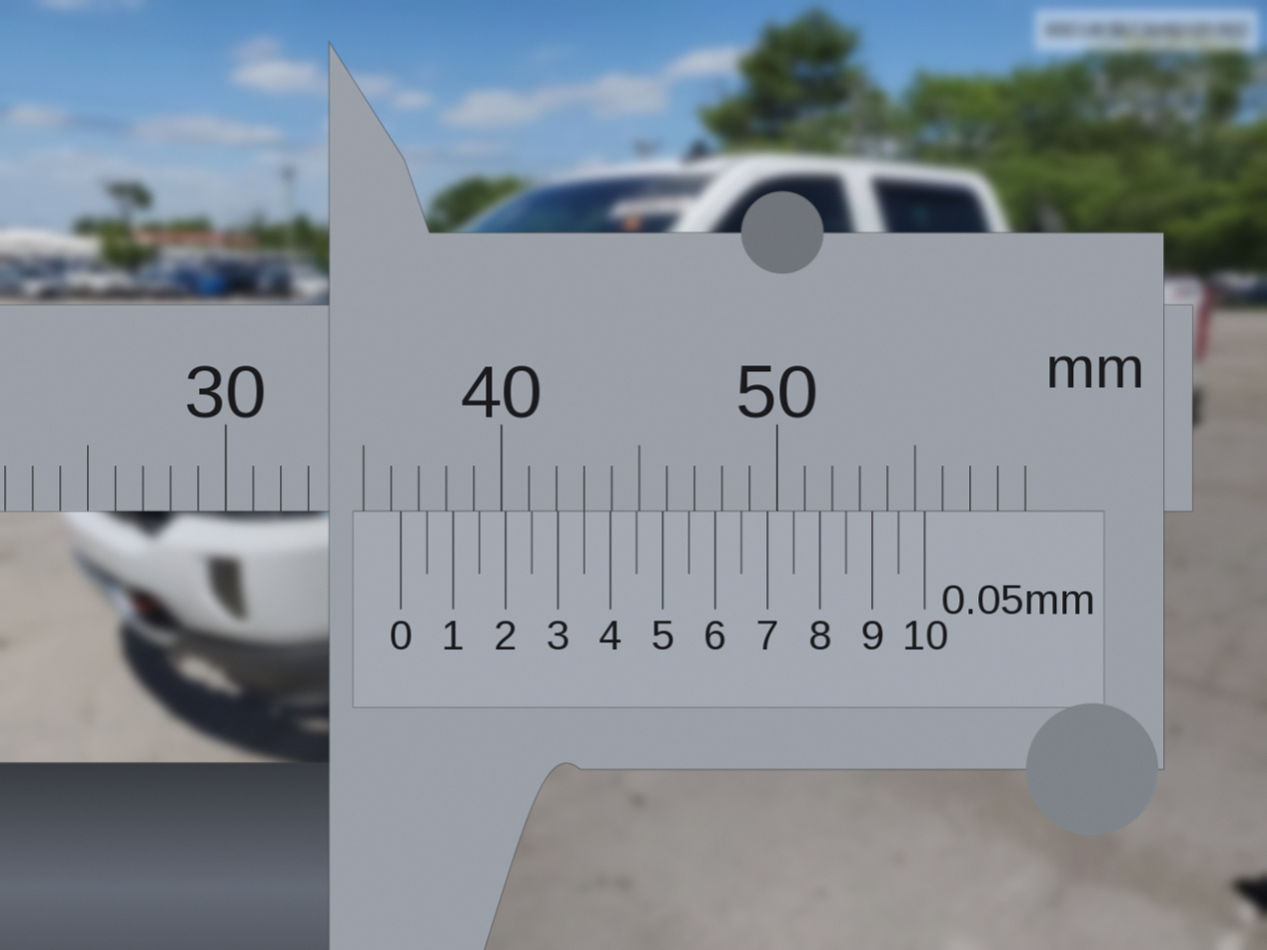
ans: mm 36.35
